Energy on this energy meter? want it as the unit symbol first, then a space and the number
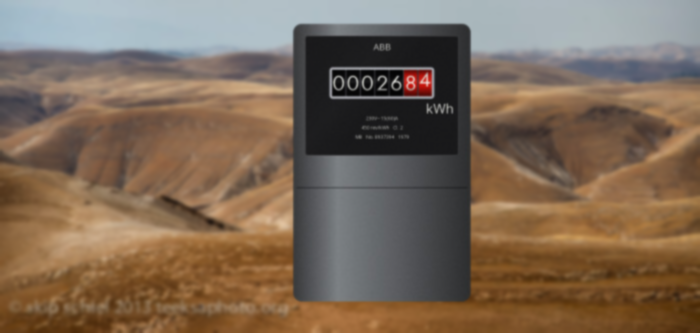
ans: kWh 26.84
